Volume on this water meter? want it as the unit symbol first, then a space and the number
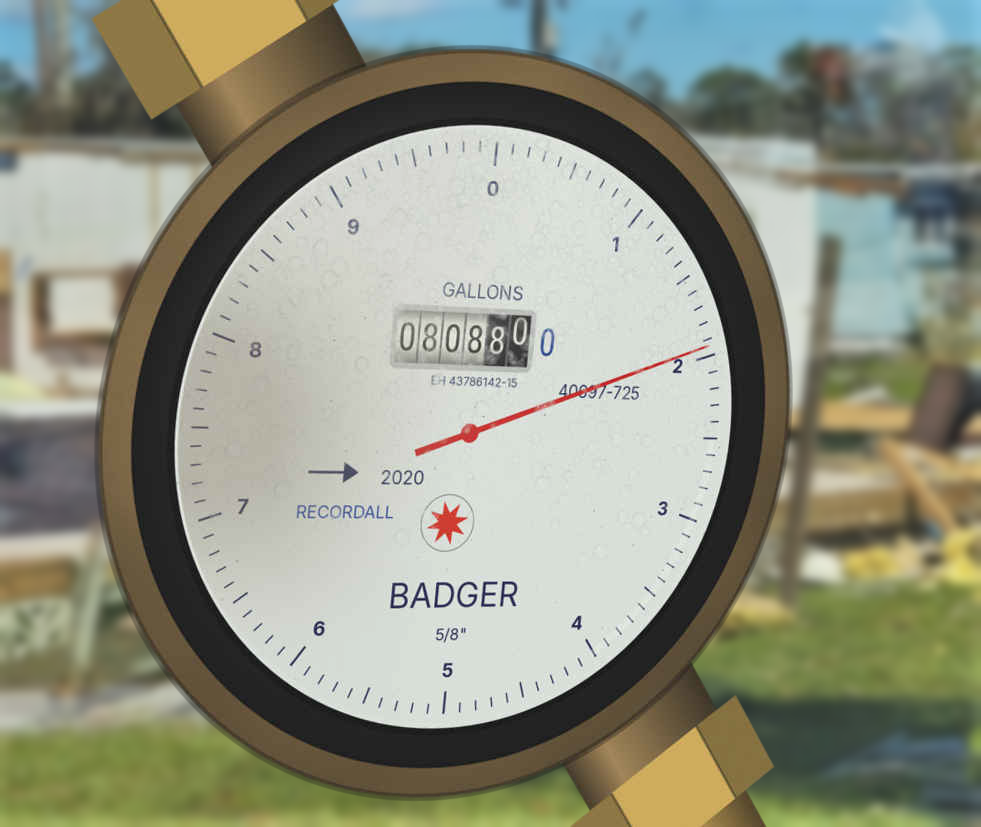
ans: gal 808801.9
